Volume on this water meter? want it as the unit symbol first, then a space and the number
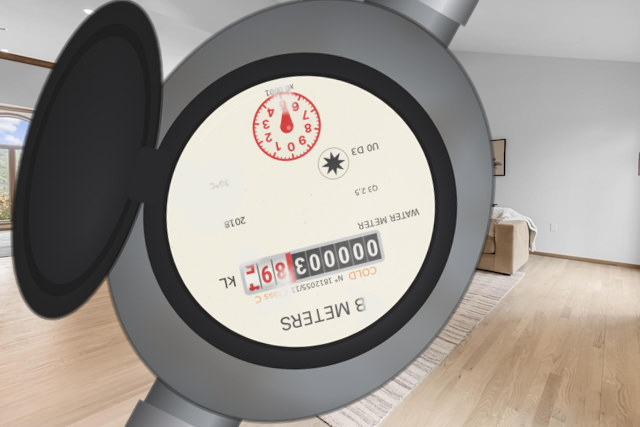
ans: kL 3.8945
